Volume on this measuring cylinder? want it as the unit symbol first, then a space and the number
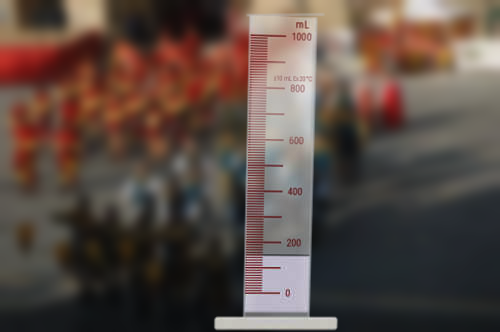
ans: mL 150
